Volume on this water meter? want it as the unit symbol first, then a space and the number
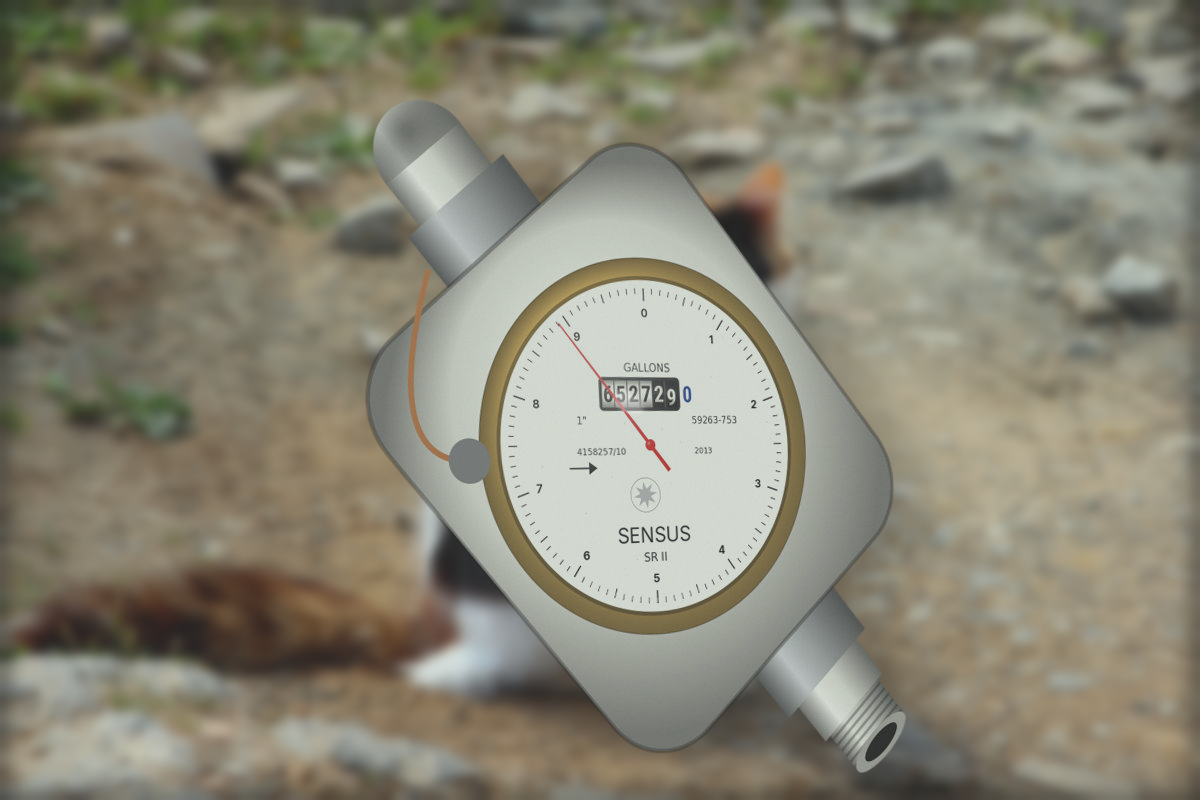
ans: gal 6527288.9
